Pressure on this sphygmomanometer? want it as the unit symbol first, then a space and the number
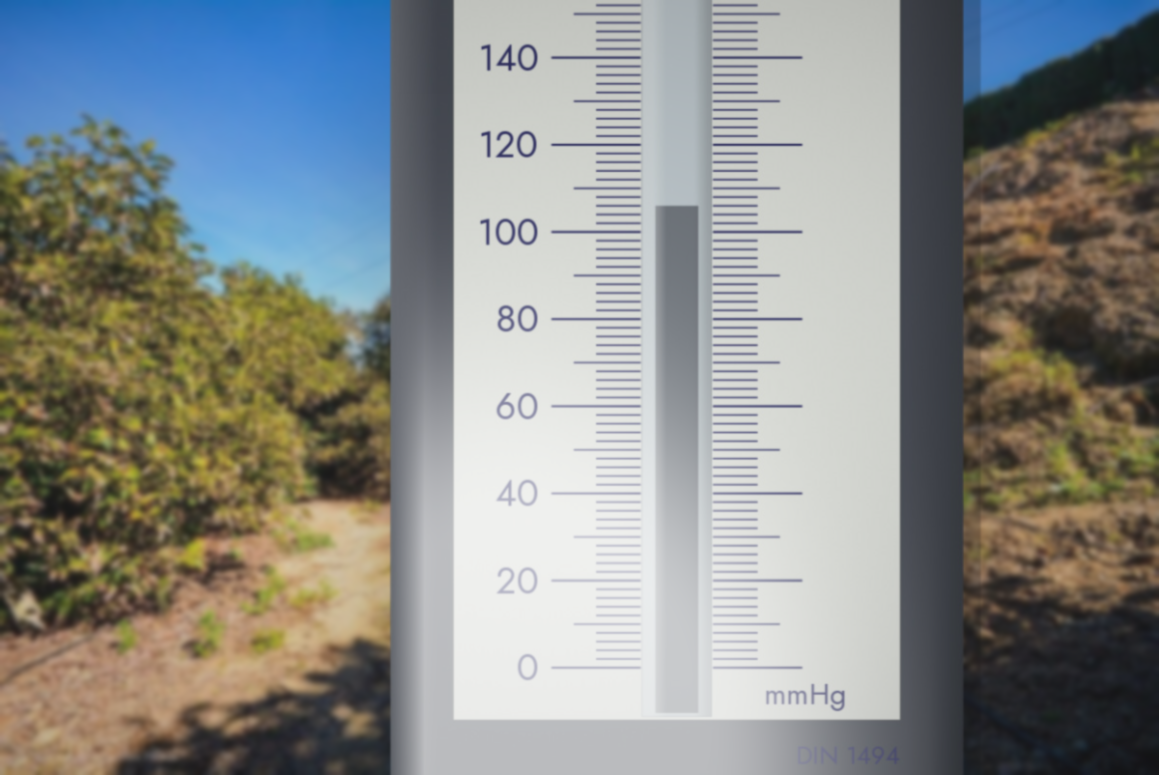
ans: mmHg 106
